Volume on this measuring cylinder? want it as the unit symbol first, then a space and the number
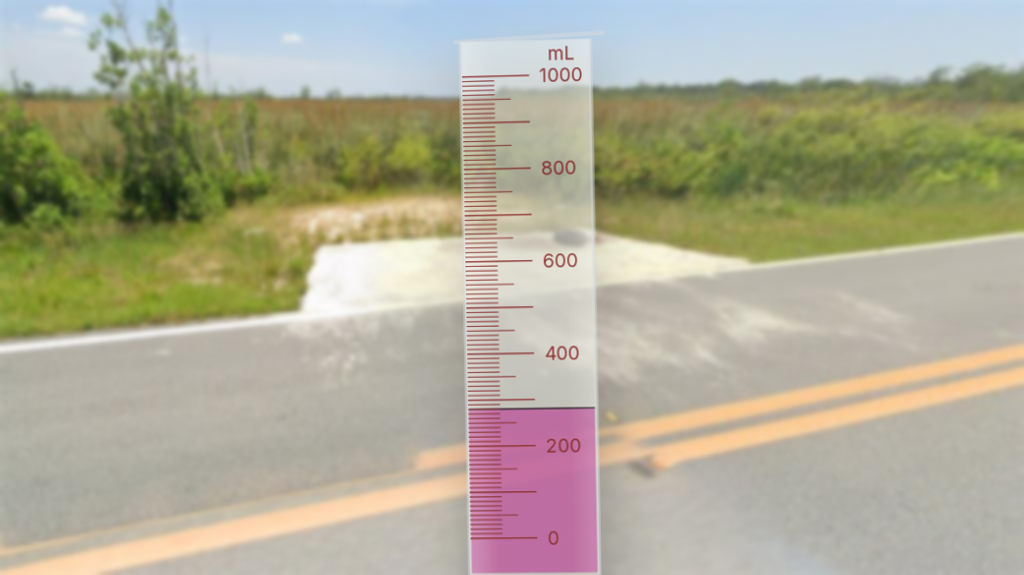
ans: mL 280
